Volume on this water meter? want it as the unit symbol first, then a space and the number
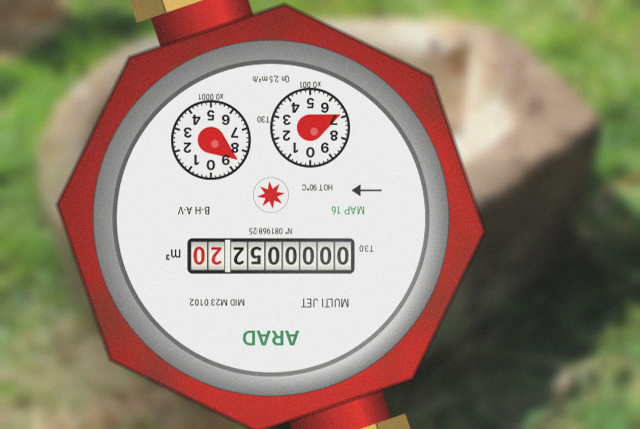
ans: m³ 52.2068
